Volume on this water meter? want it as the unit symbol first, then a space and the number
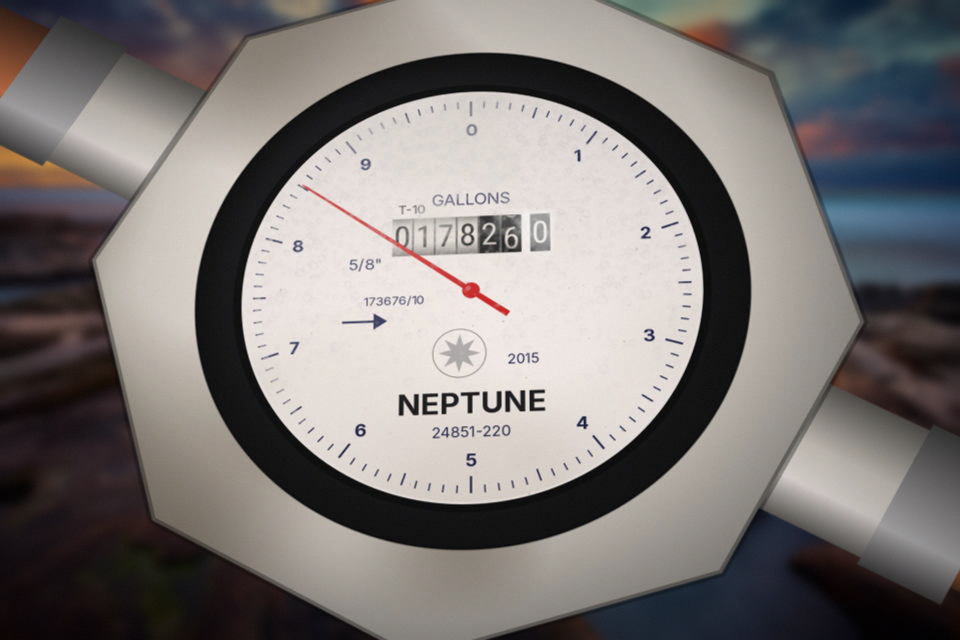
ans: gal 178258.5
